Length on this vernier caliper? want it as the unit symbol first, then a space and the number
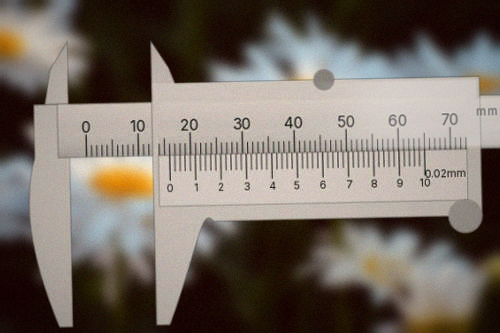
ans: mm 16.0
